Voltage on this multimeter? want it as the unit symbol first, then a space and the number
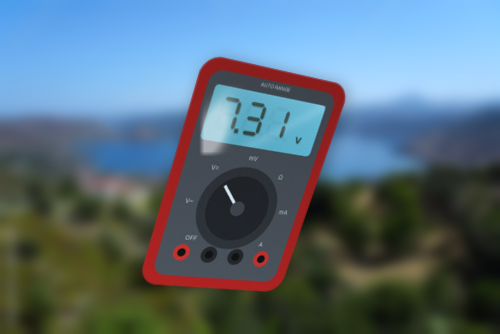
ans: V 7.31
